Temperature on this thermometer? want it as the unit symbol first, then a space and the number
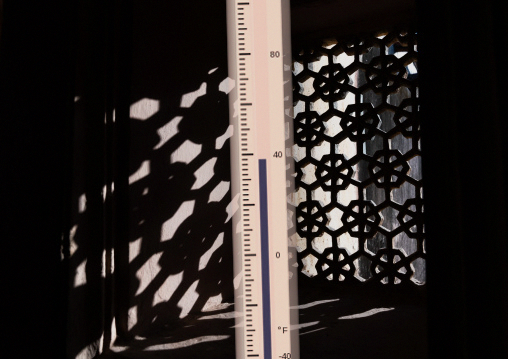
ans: °F 38
